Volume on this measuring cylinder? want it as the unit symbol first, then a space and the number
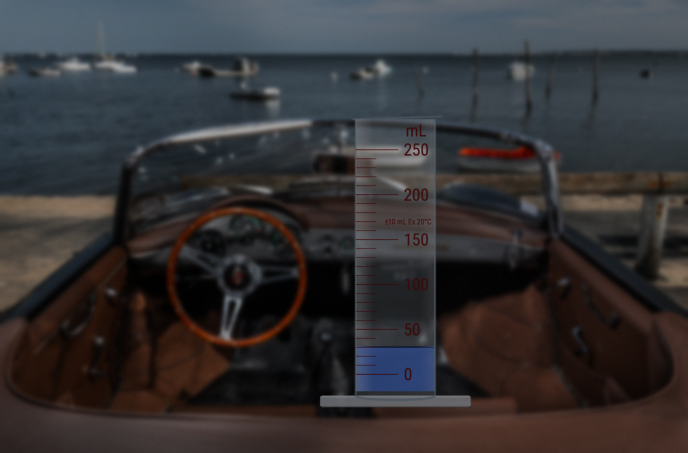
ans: mL 30
